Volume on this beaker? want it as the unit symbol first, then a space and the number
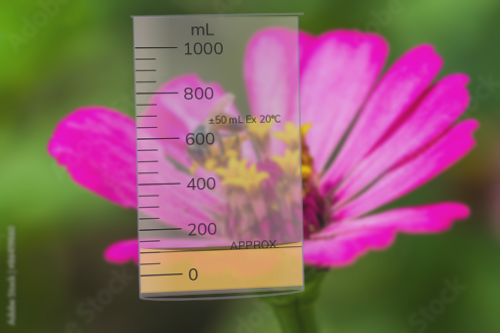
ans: mL 100
